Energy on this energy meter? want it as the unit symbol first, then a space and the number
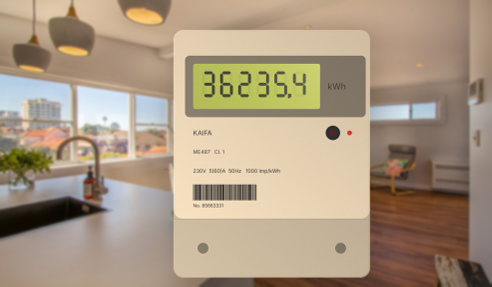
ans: kWh 36235.4
